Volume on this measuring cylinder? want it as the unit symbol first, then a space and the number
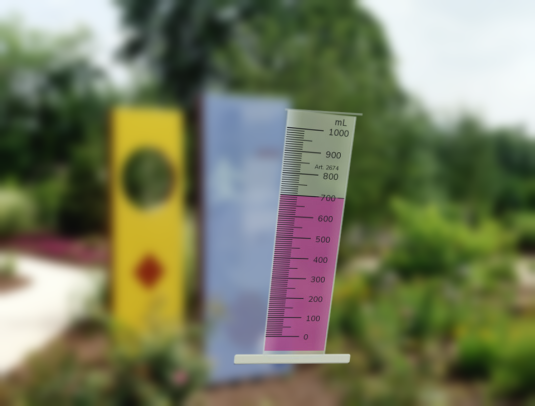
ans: mL 700
